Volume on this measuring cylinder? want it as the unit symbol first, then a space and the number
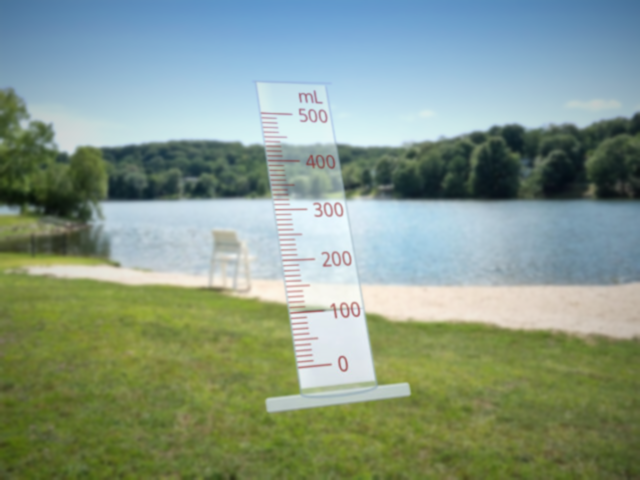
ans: mL 100
